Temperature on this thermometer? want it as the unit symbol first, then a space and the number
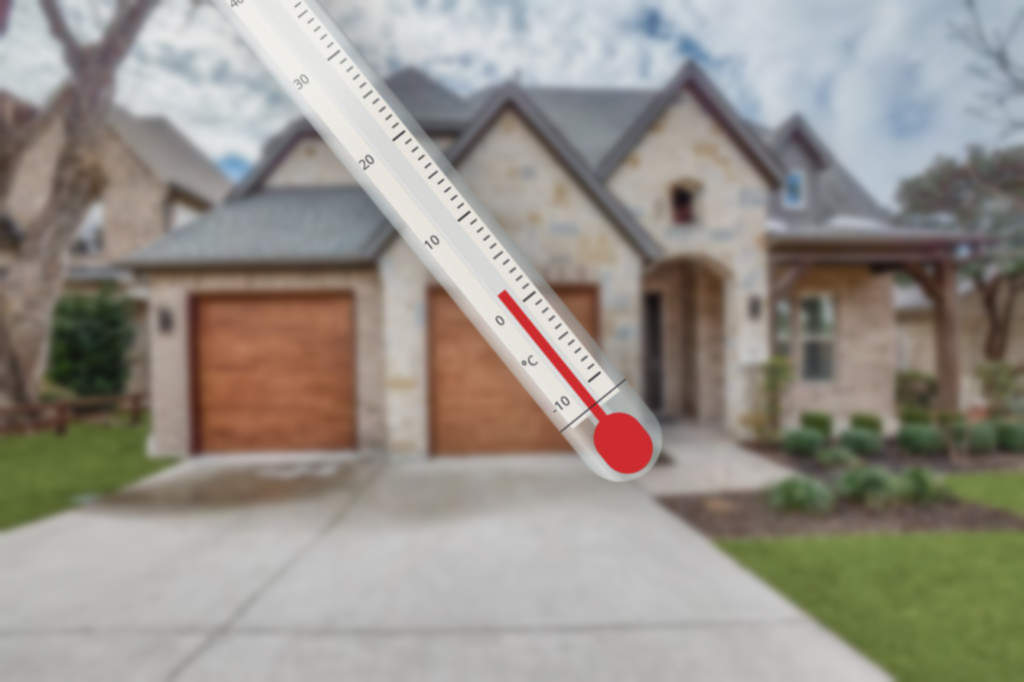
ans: °C 2
